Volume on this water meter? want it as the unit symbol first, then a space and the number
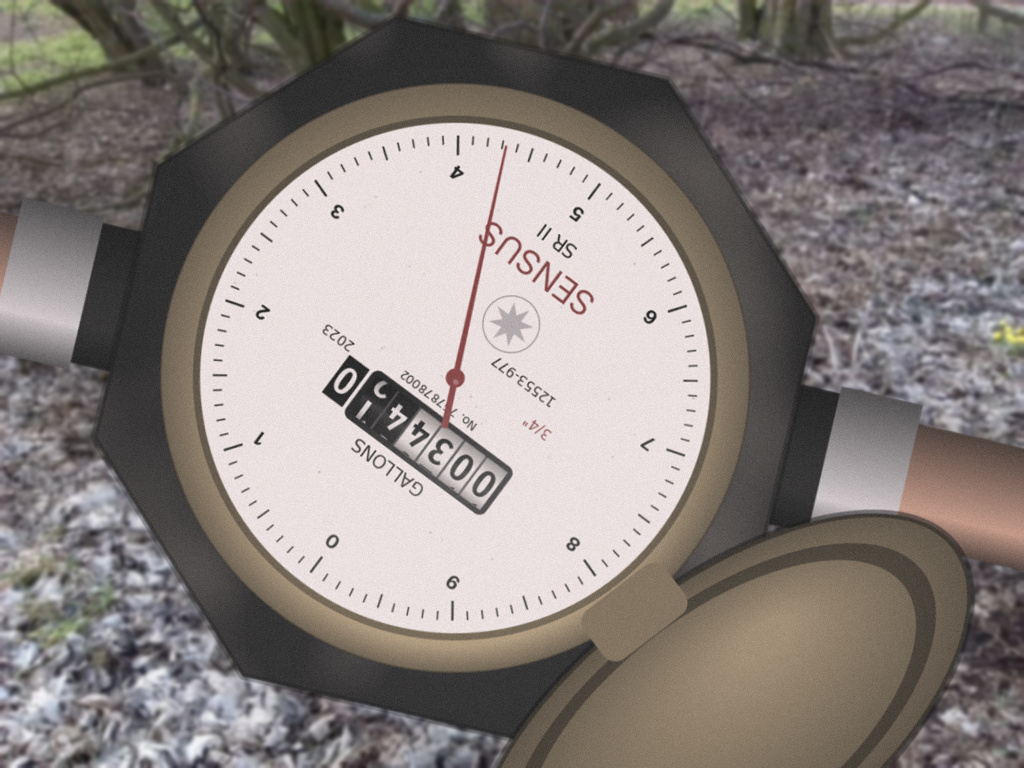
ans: gal 34414.3
